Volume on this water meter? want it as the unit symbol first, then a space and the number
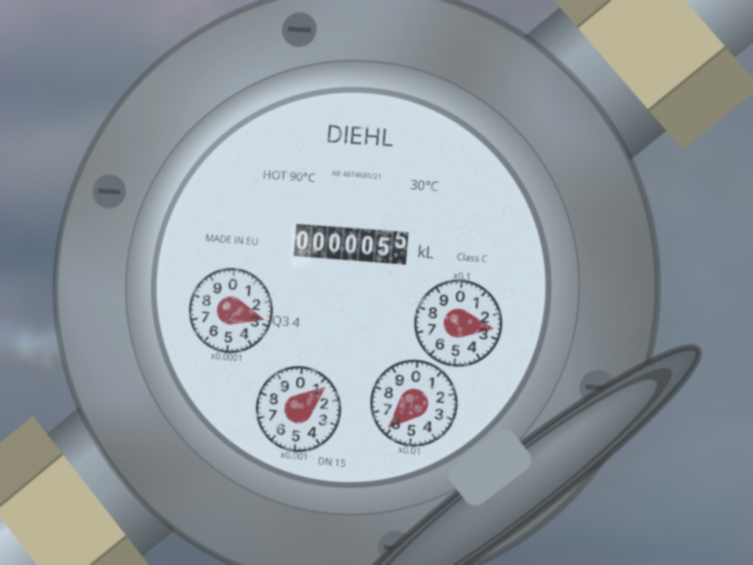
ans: kL 55.2612
